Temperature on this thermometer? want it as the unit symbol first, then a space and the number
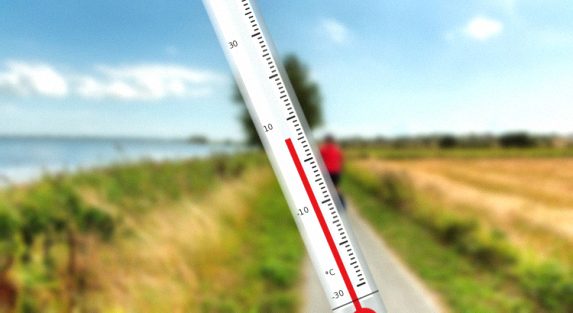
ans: °C 6
